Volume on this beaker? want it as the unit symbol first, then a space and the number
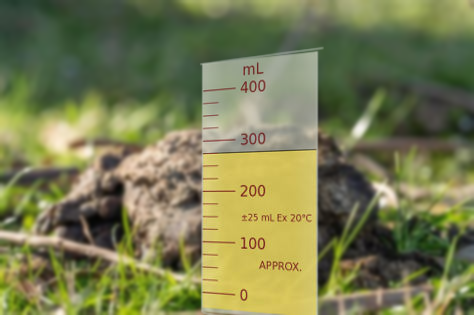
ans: mL 275
